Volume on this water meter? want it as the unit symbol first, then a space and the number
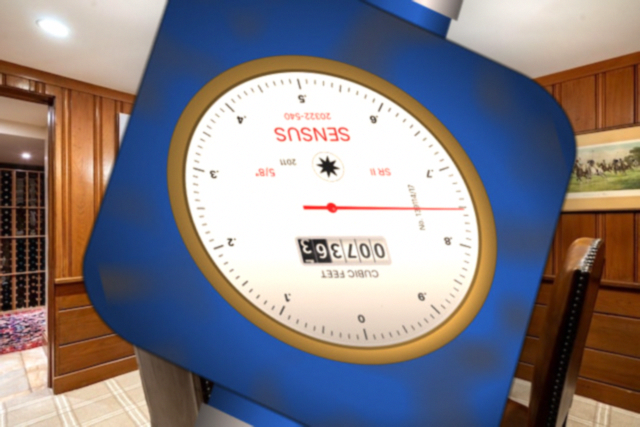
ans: ft³ 7362.75
